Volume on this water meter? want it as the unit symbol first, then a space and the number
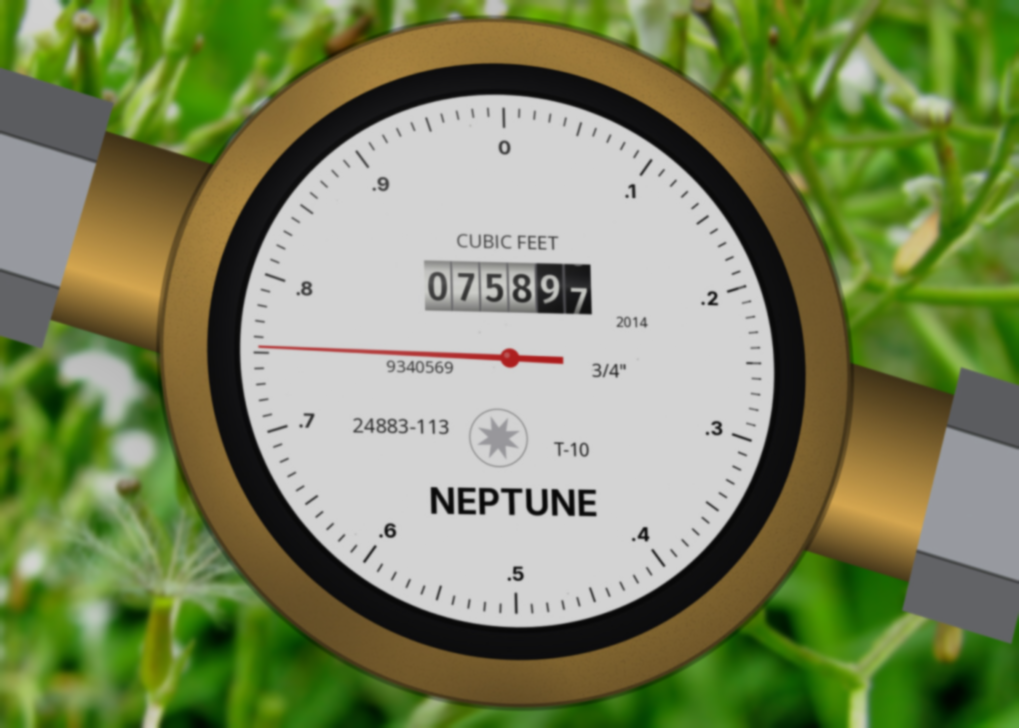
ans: ft³ 75896.75
